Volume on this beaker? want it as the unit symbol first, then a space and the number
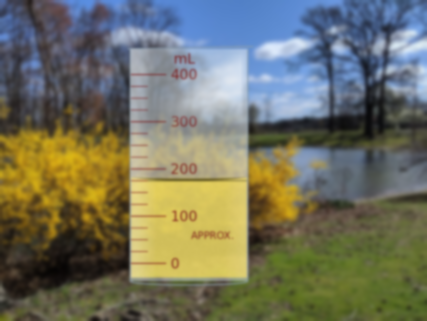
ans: mL 175
